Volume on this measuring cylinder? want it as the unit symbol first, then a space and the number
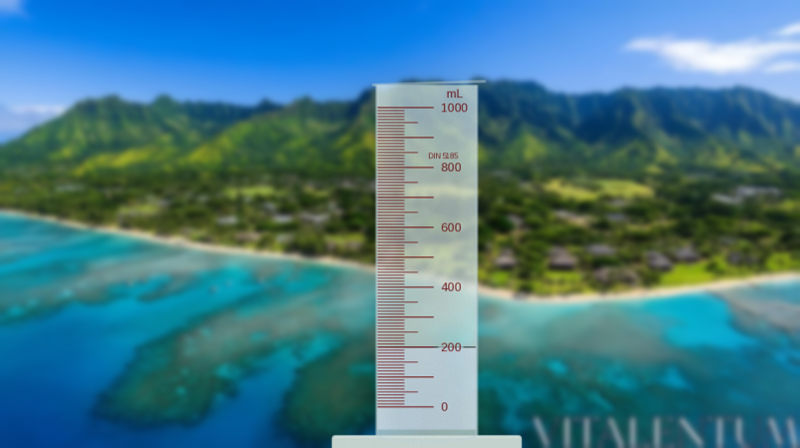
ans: mL 200
